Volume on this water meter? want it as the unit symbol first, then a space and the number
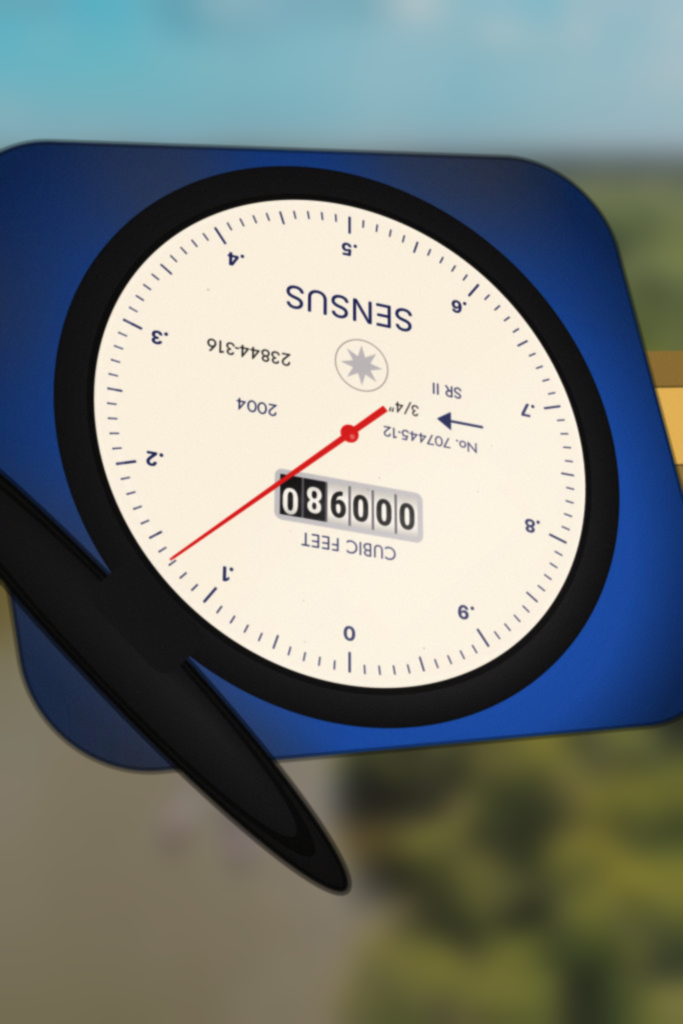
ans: ft³ 980.13
